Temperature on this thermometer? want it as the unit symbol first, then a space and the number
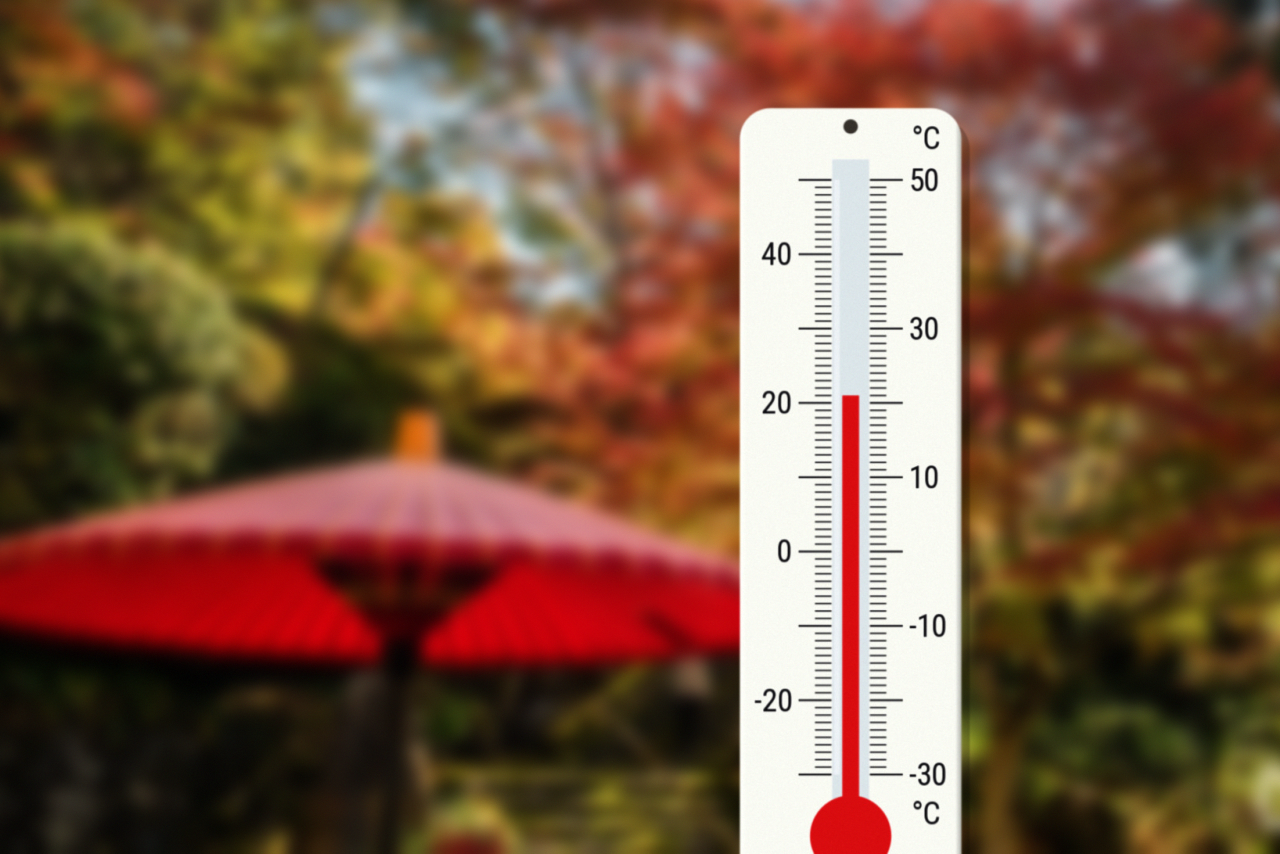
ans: °C 21
